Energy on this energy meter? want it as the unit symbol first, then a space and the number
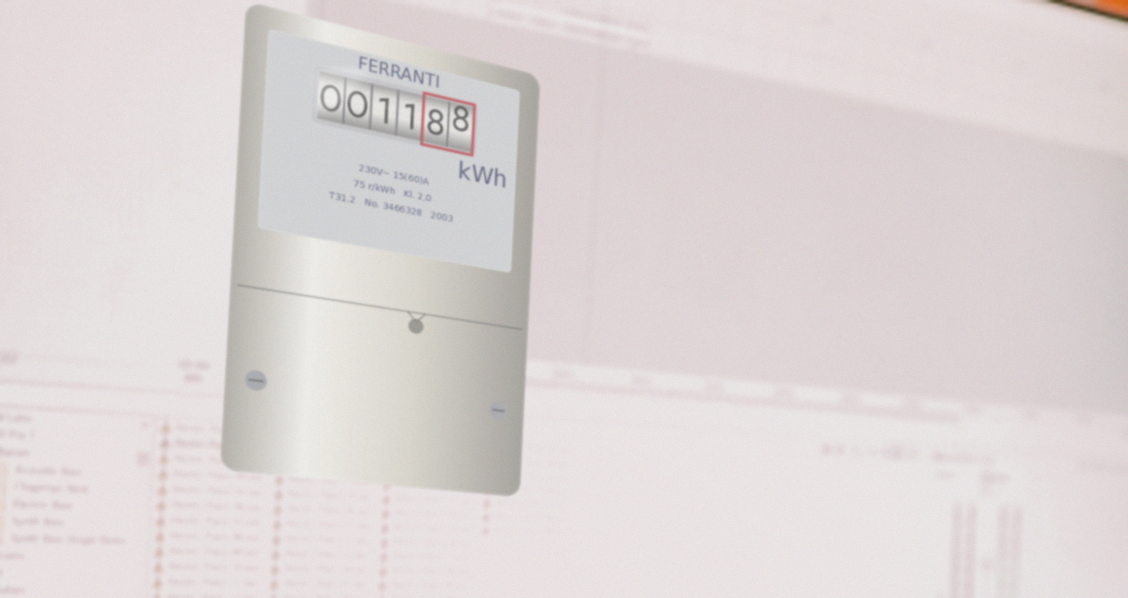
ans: kWh 11.88
